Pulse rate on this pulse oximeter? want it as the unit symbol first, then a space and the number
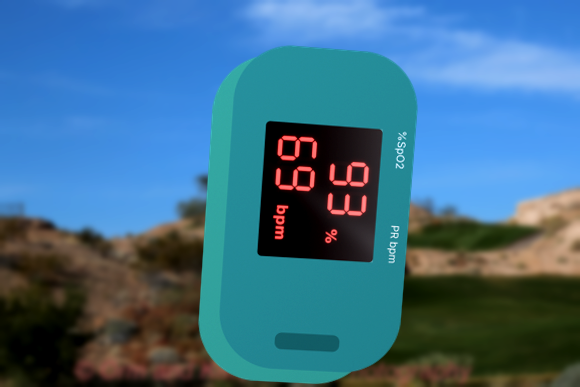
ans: bpm 69
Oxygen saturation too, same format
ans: % 93
